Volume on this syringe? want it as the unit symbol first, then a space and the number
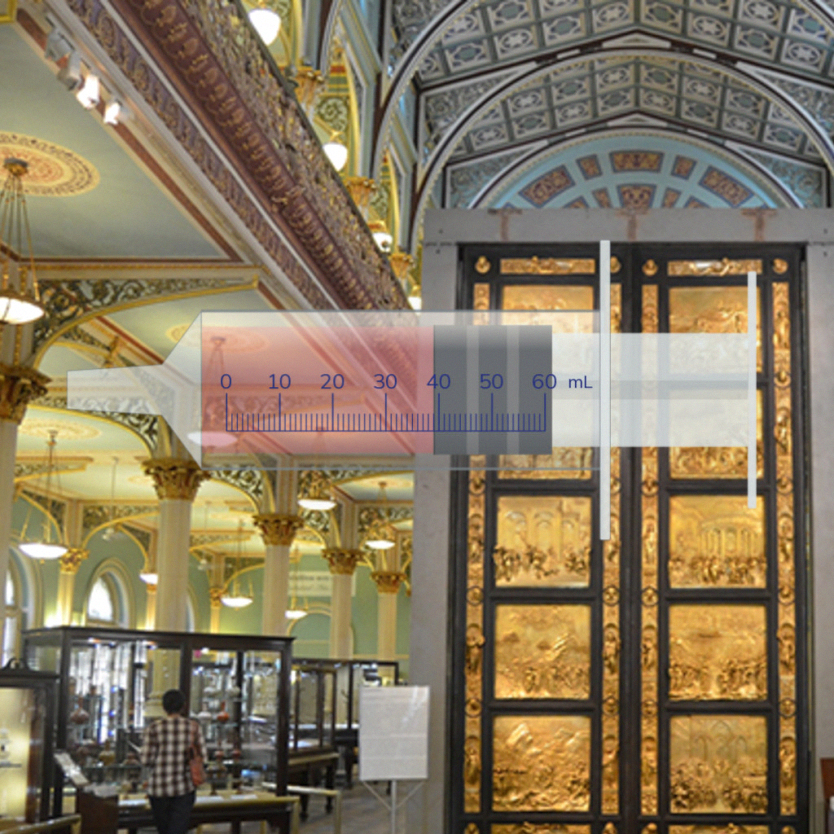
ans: mL 39
